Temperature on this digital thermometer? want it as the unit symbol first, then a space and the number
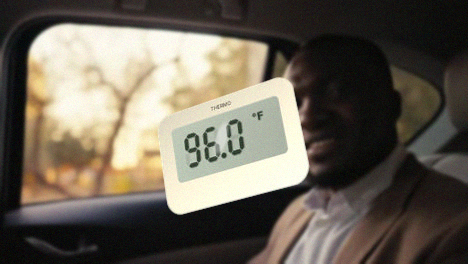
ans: °F 96.0
